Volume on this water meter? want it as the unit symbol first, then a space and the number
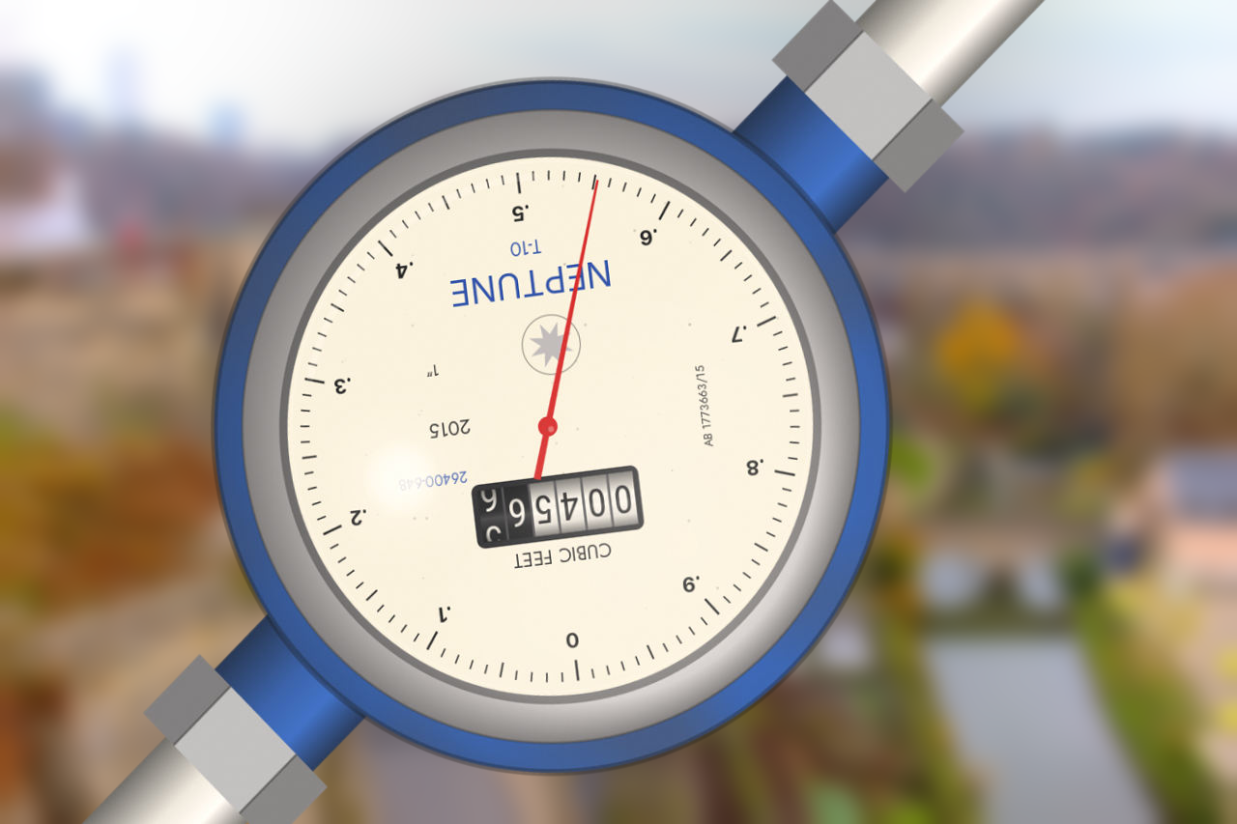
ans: ft³ 4565.55
